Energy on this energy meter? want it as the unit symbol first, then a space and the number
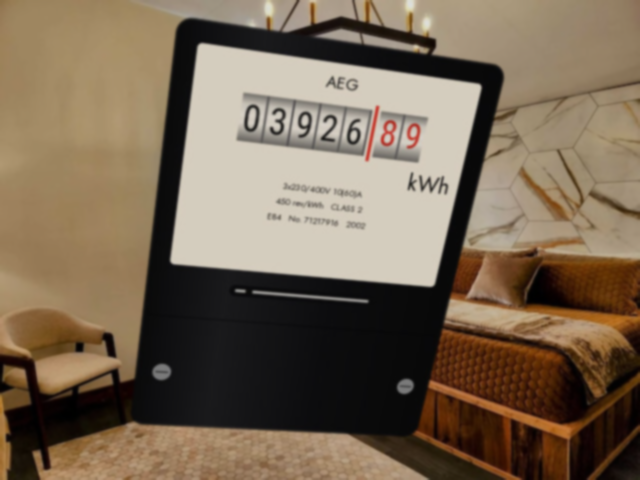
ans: kWh 3926.89
